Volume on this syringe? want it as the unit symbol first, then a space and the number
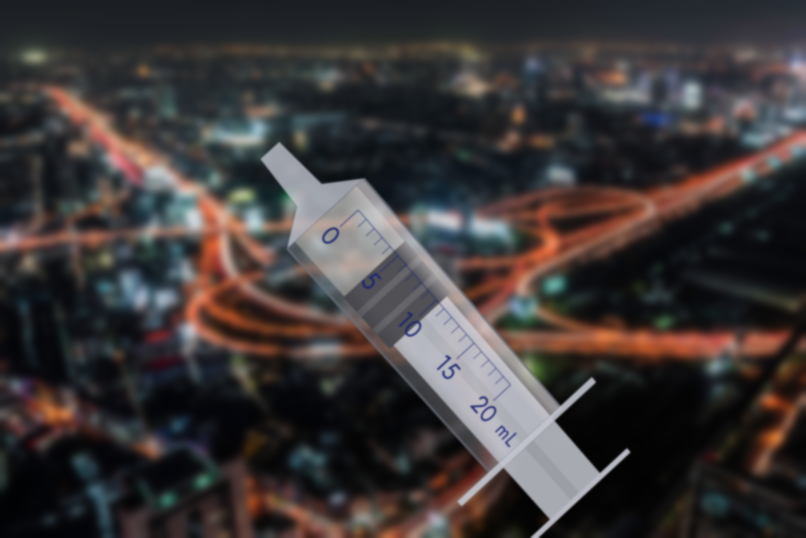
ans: mL 4.5
